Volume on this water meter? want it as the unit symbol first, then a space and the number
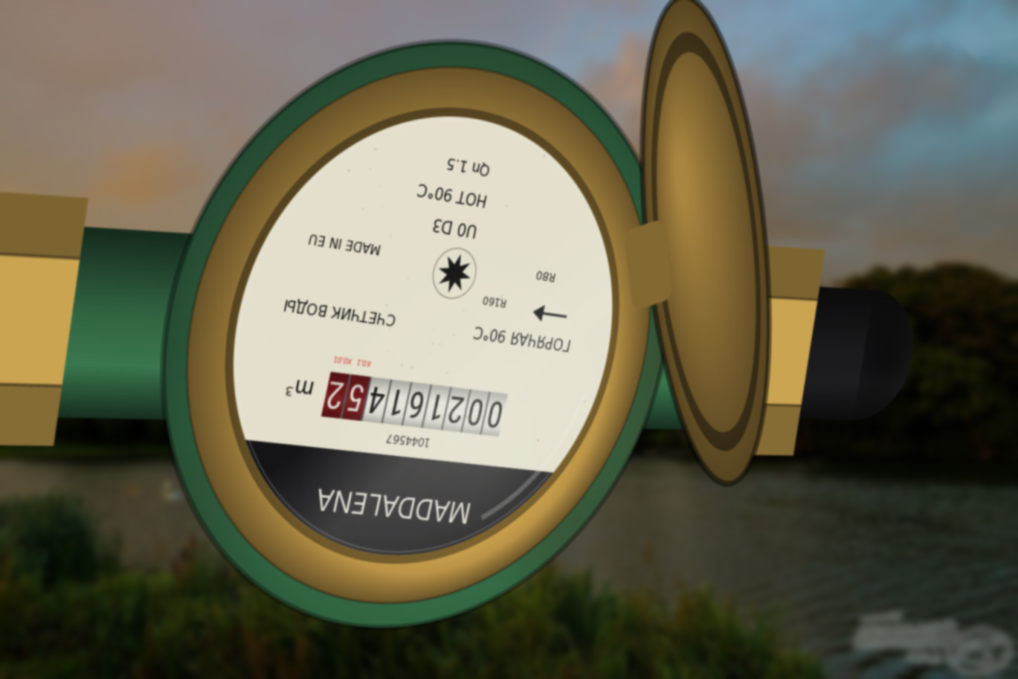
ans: m³ 21614.52
